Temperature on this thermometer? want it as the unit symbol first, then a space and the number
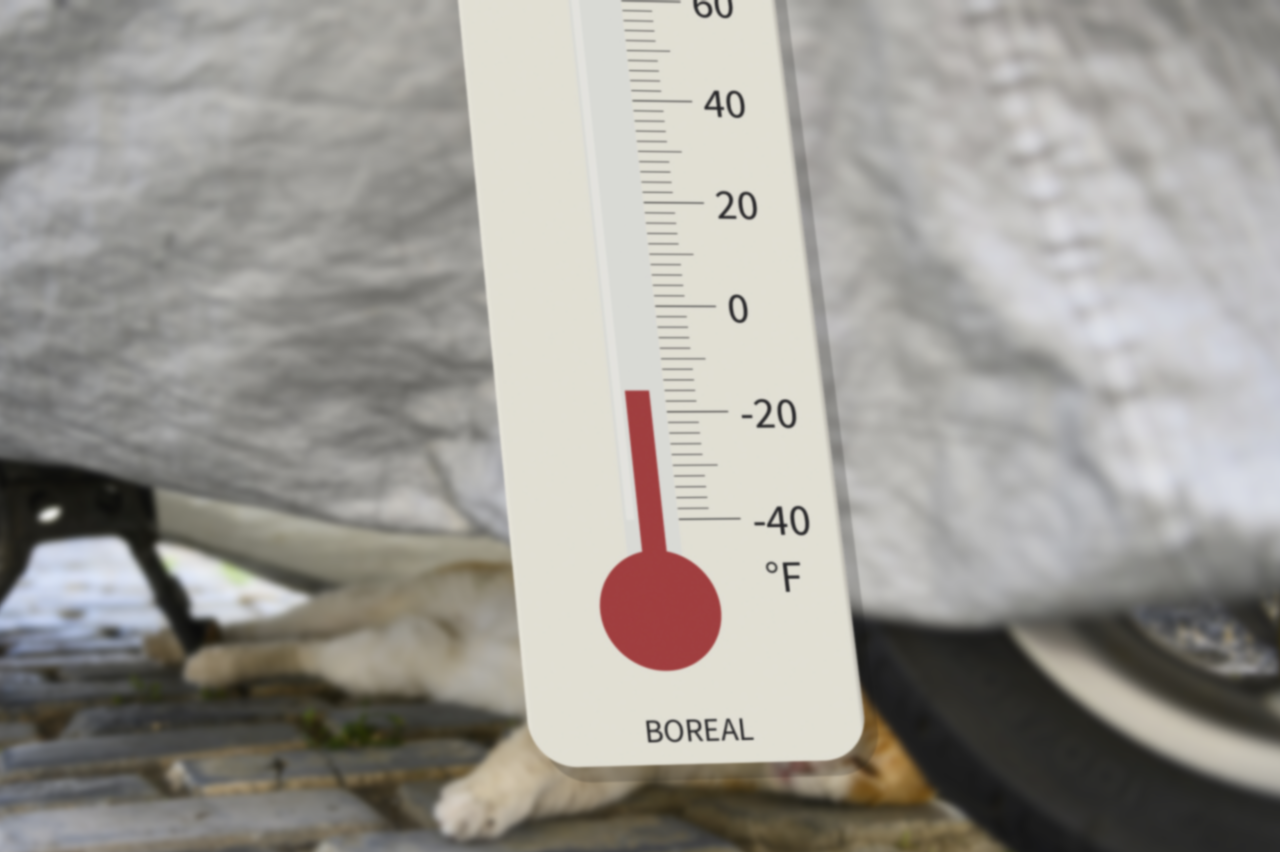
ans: °F -16
